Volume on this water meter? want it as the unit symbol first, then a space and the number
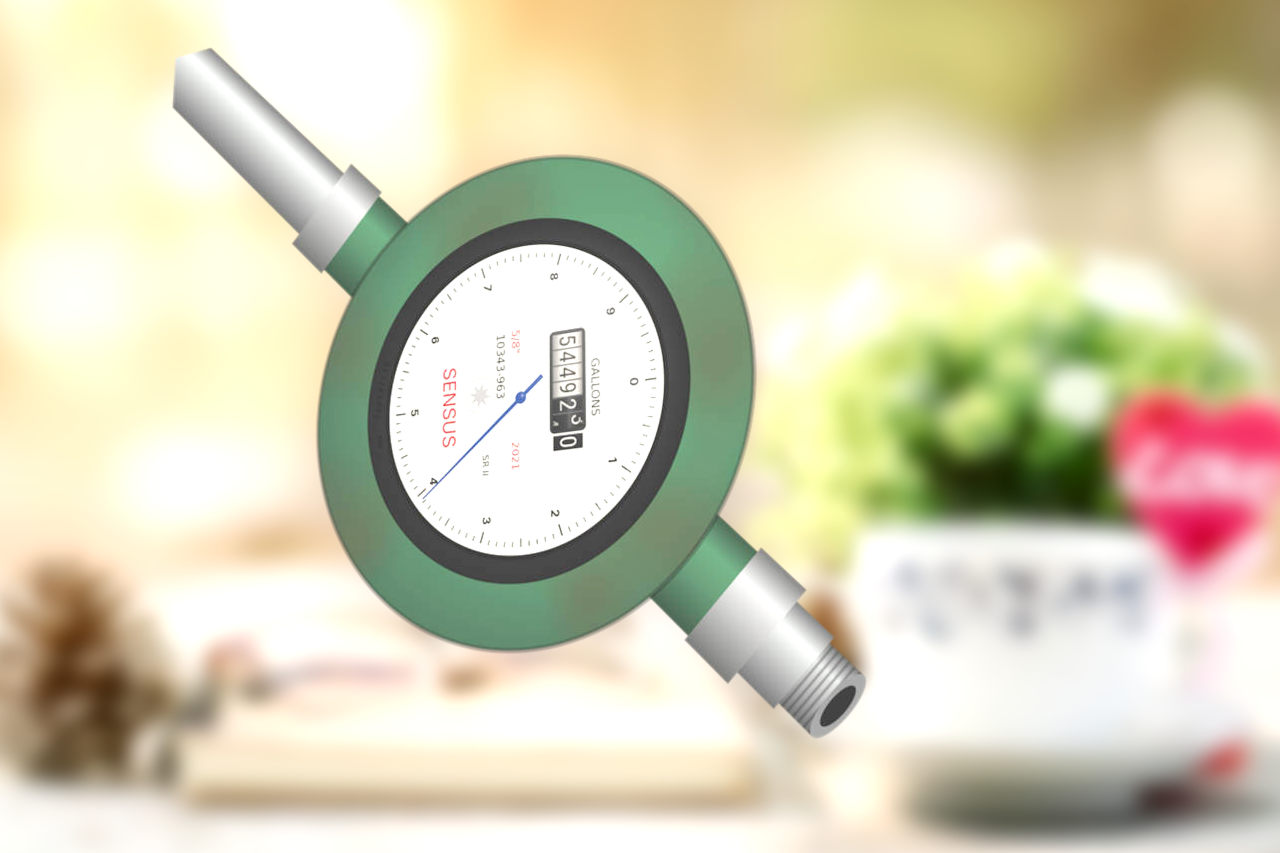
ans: gal 5449233.9
